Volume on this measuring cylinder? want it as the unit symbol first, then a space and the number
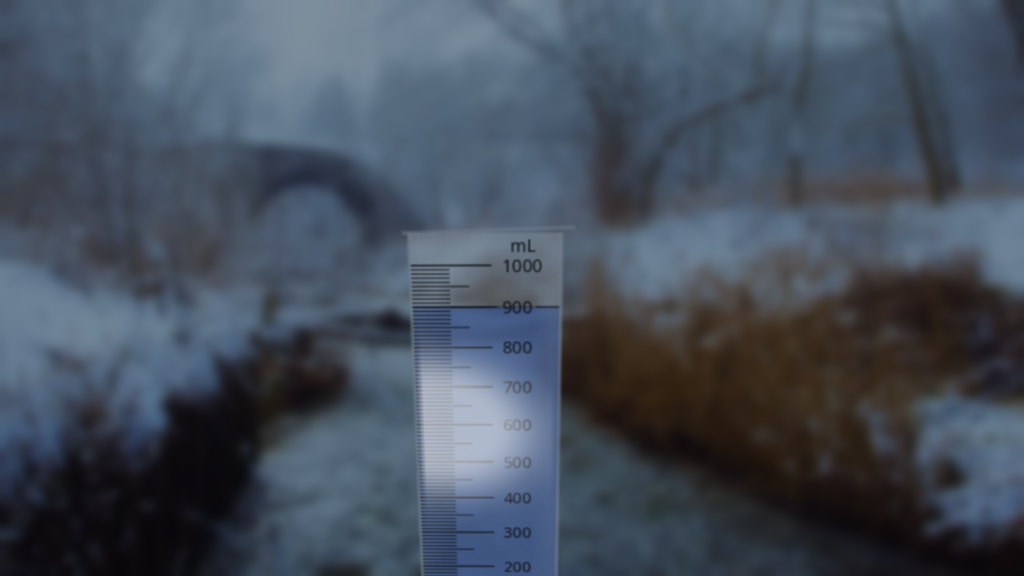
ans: mL 900
